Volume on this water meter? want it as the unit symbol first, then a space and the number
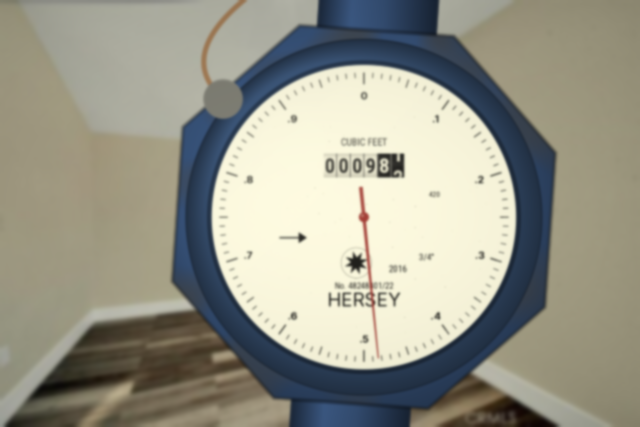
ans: ft³ 981.48
